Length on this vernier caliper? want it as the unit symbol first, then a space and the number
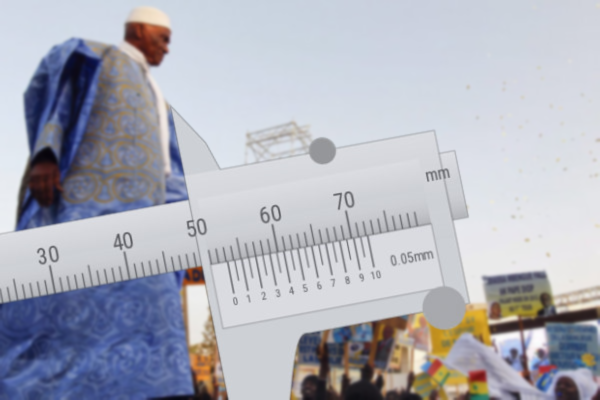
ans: mm 53.2
